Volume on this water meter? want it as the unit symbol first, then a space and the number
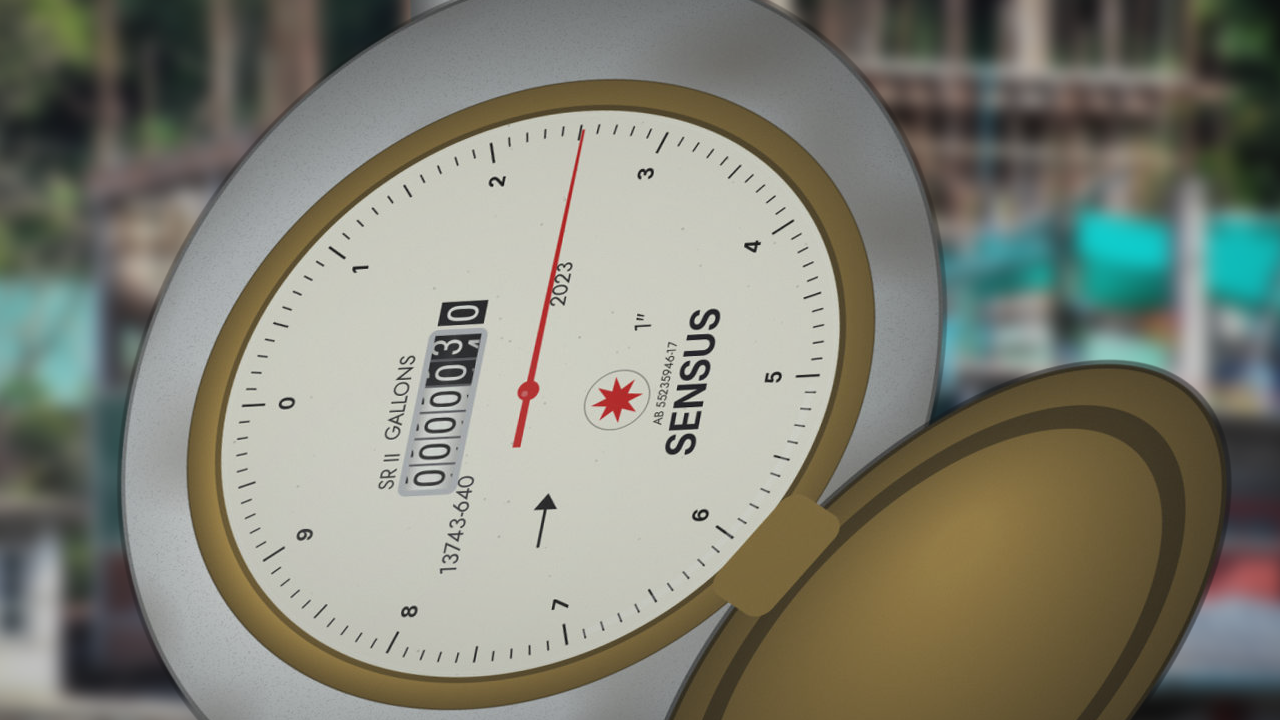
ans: gal 32.5
